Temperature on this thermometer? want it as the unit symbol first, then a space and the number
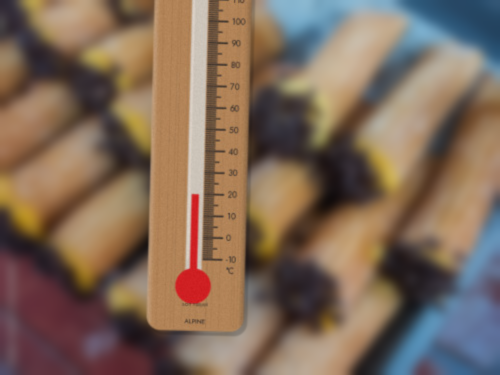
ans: °C 20
